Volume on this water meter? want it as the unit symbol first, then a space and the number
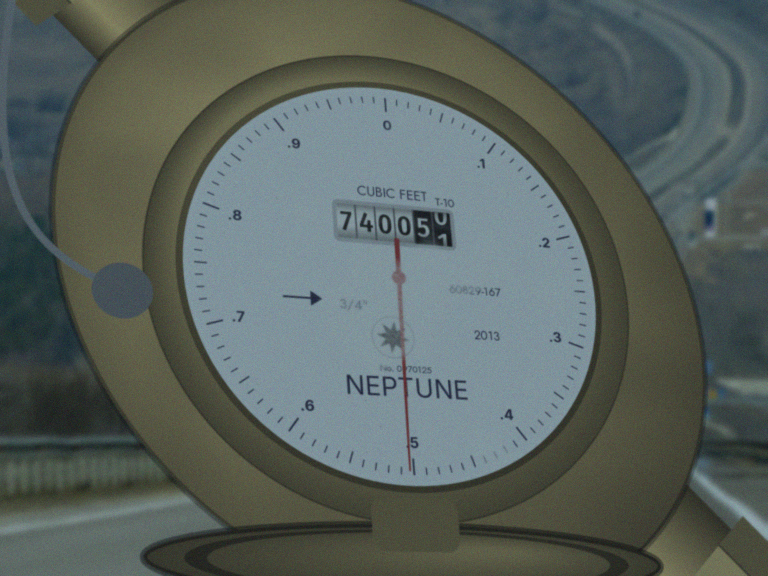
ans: ft³ 740050.50
